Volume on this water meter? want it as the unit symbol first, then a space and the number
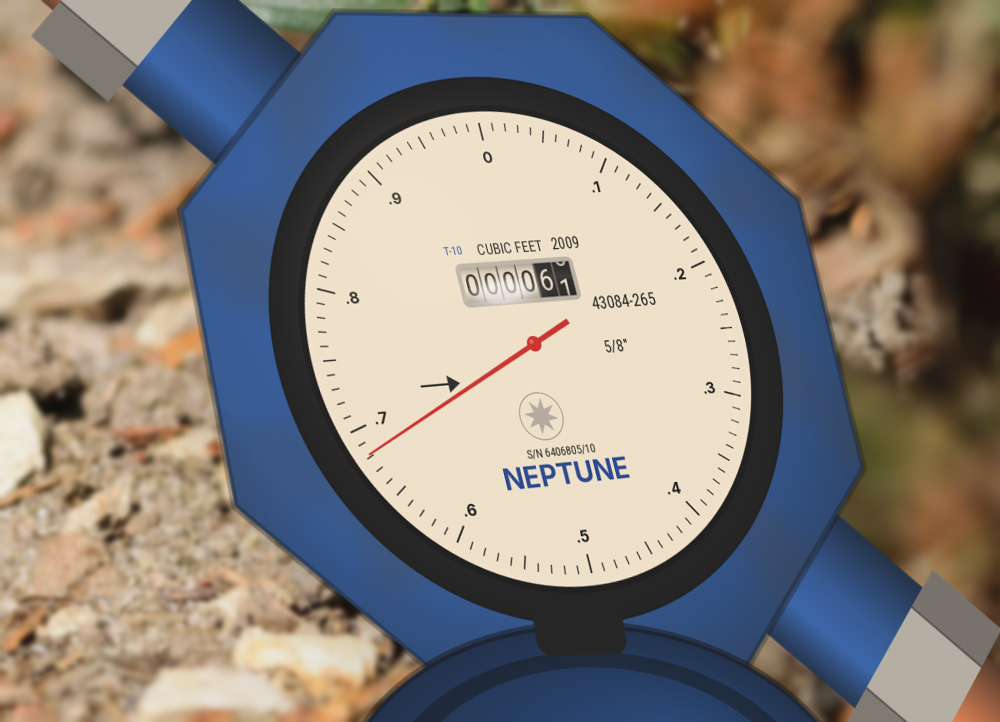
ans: ft³ 60.68
